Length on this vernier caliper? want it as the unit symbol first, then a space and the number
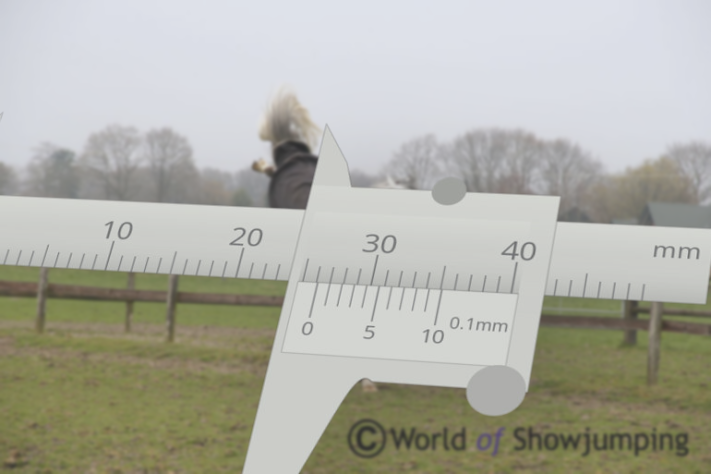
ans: mm 26.1
